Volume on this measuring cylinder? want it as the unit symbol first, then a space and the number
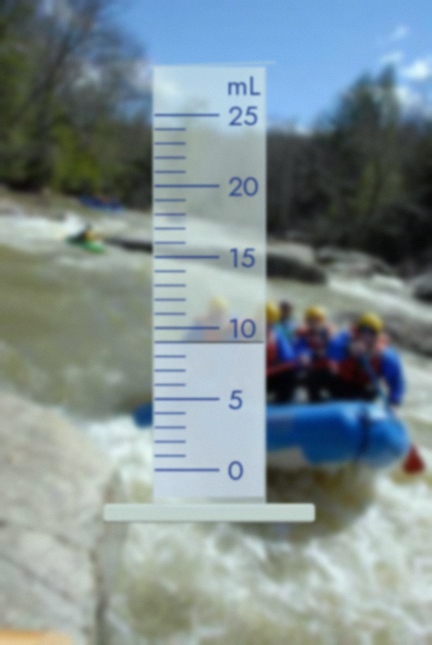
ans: mL 9
